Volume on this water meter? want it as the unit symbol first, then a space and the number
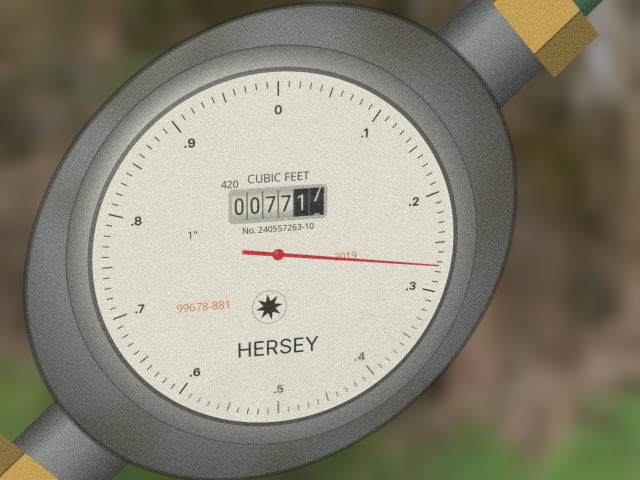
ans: ft³ 7717.27
